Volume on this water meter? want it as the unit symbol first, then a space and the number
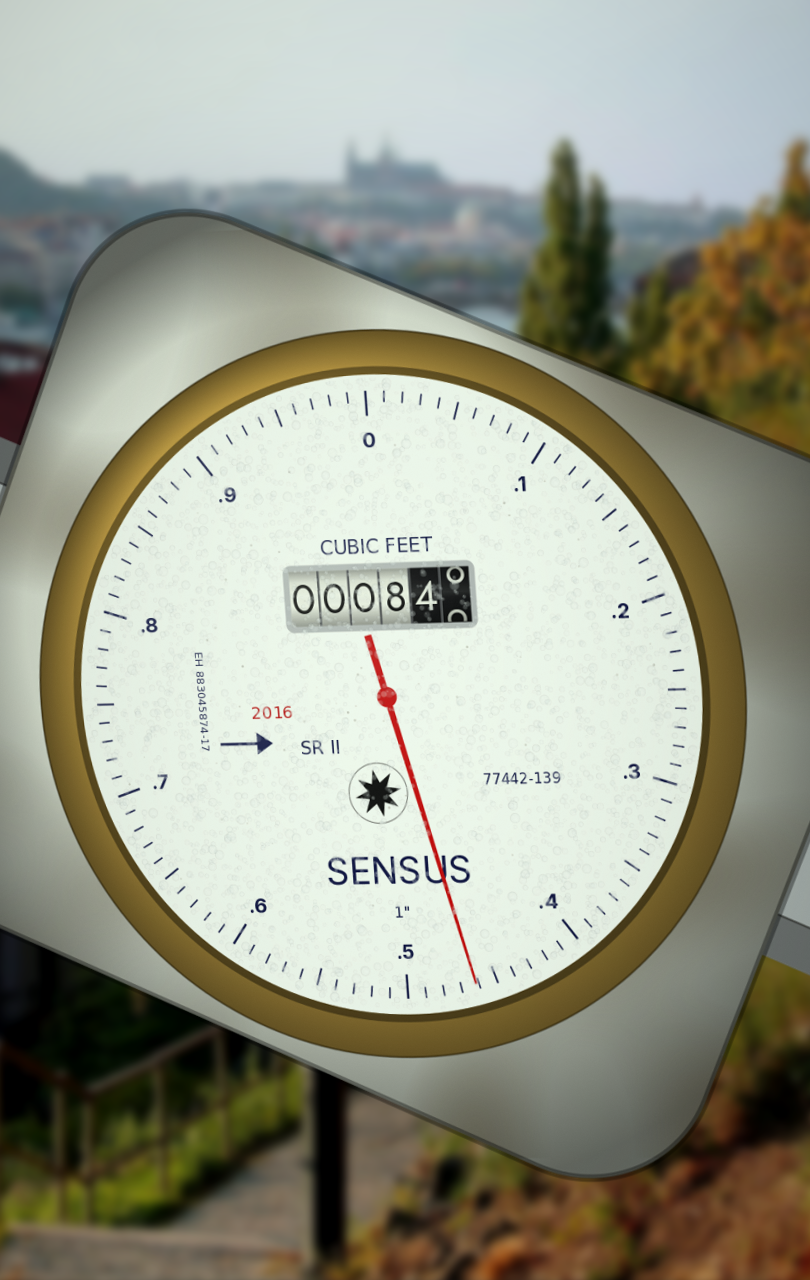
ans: ft³ 848.46
